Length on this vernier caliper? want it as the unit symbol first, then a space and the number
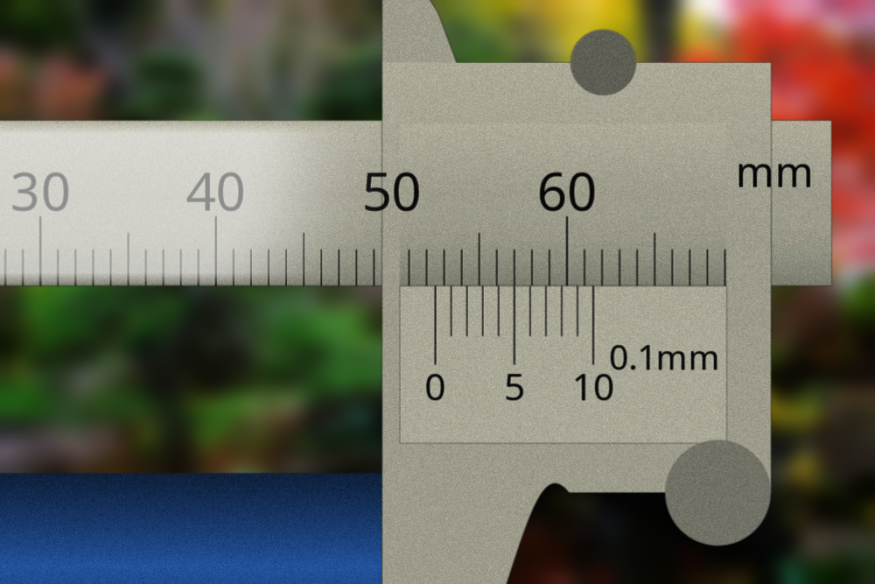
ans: mm 52.5
